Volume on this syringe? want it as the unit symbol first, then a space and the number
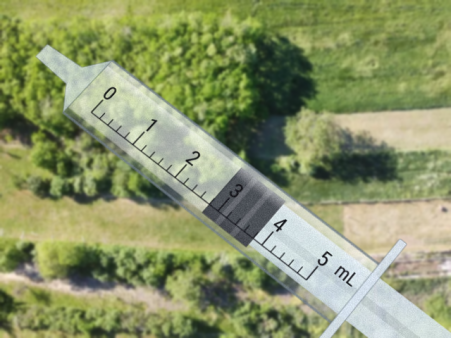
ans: mL 2.8
